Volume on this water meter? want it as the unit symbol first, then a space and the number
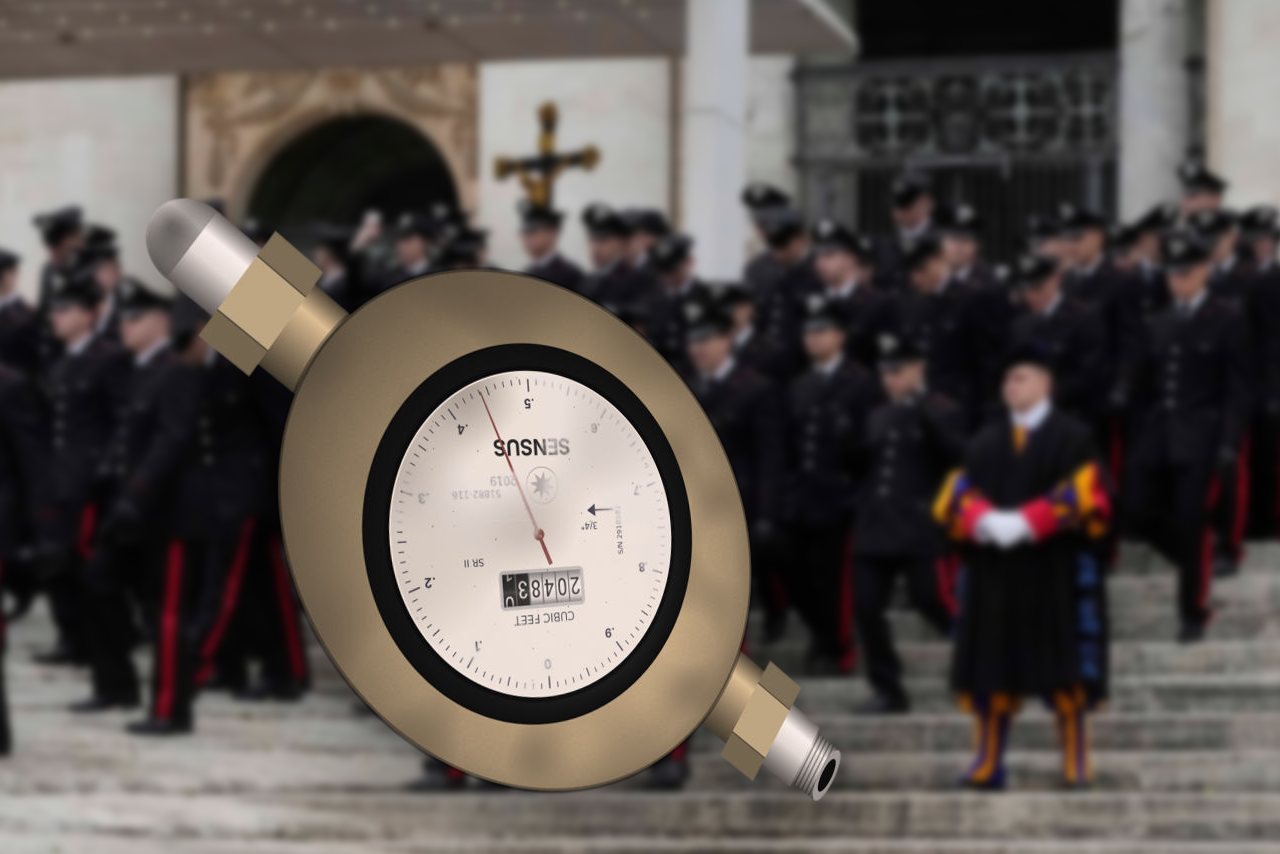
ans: ft³ 204830.44
